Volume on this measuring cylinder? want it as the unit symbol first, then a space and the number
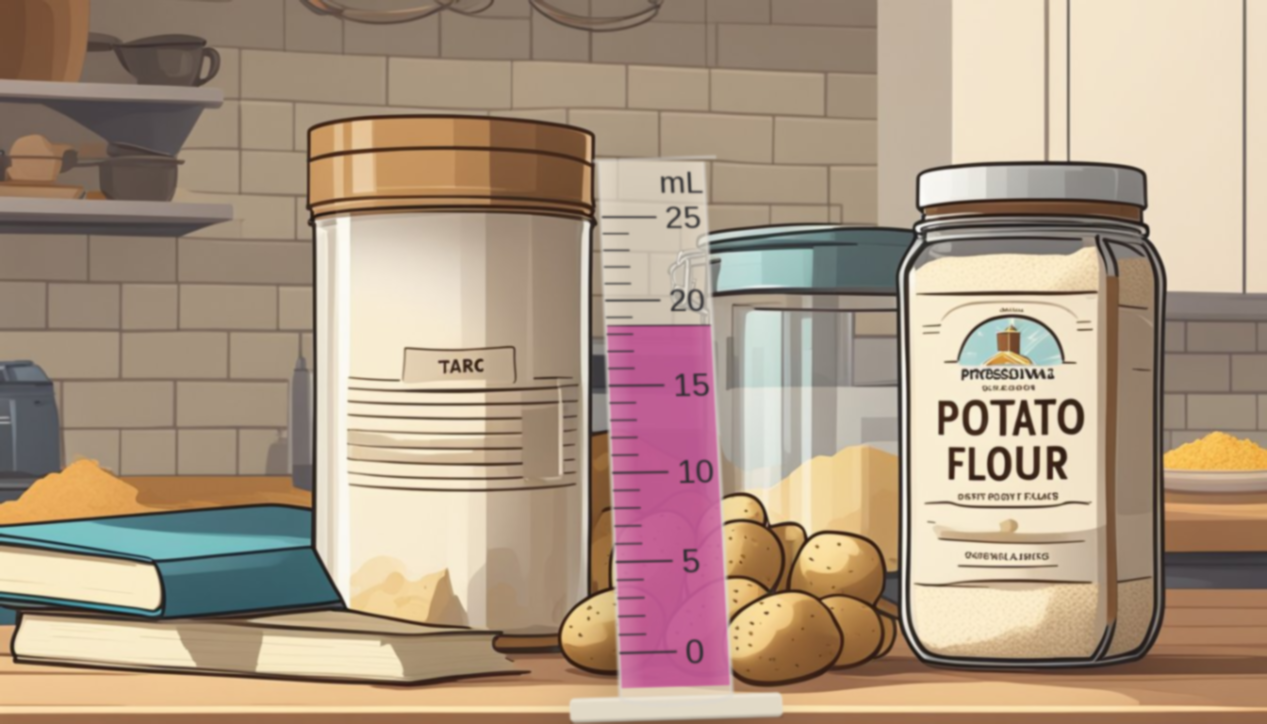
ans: mL 18.5
